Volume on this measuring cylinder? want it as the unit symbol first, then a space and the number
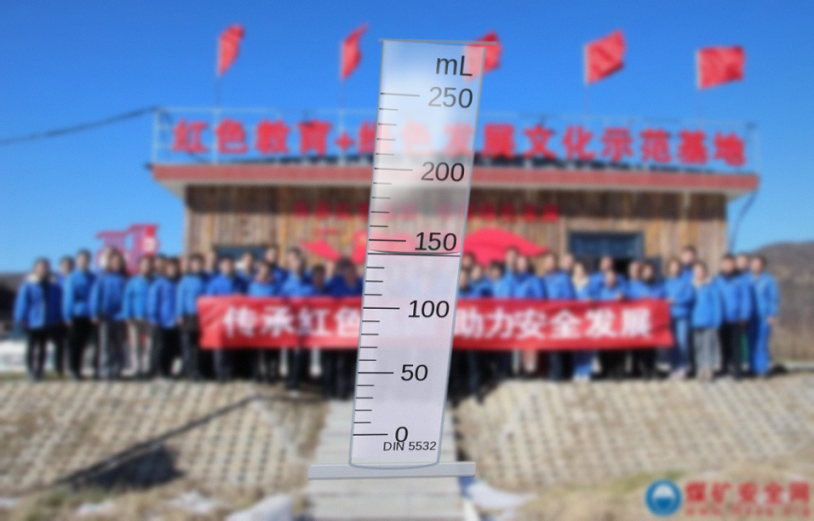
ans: mL 140
